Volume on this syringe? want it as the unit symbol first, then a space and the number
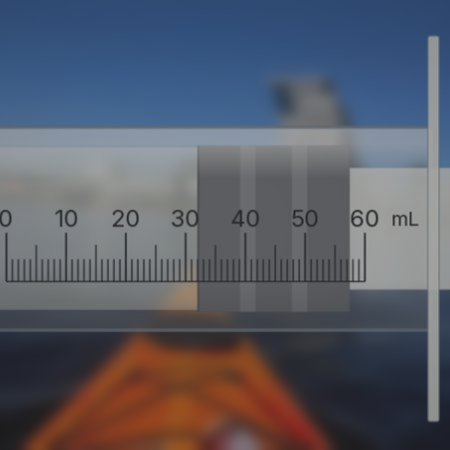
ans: mL 32
